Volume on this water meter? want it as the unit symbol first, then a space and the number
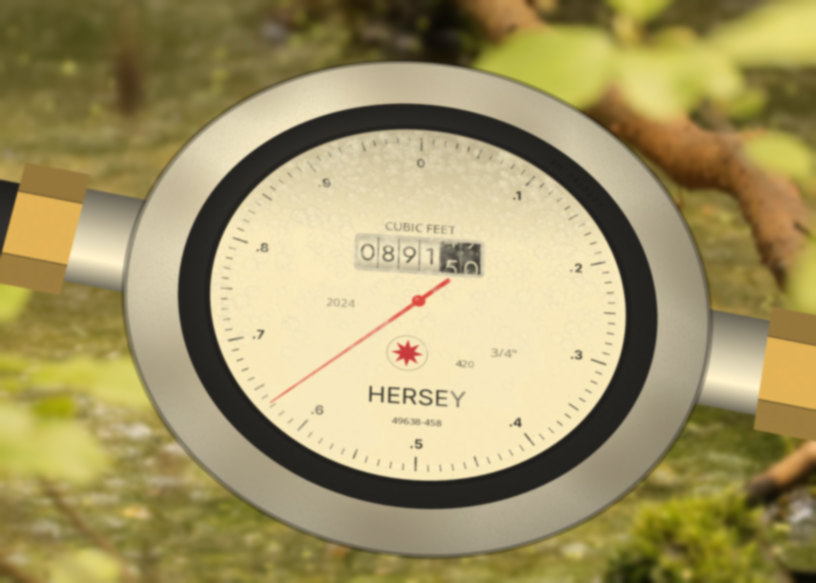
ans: ft³ 89149.63
